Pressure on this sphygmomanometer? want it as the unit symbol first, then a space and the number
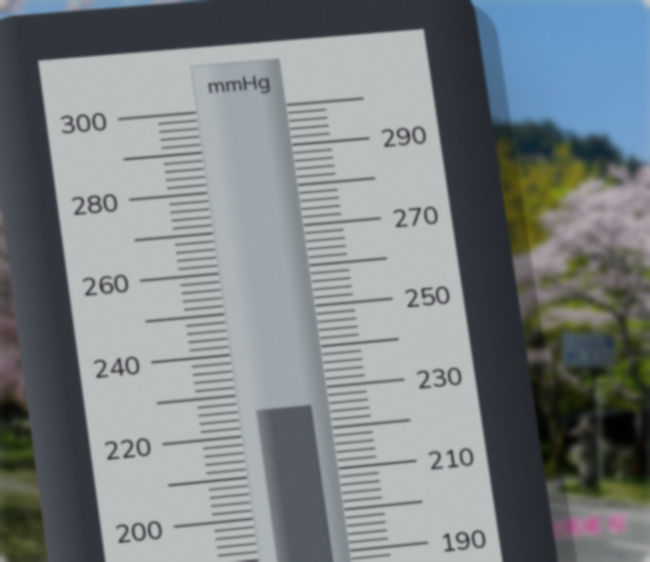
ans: mmHg 226
